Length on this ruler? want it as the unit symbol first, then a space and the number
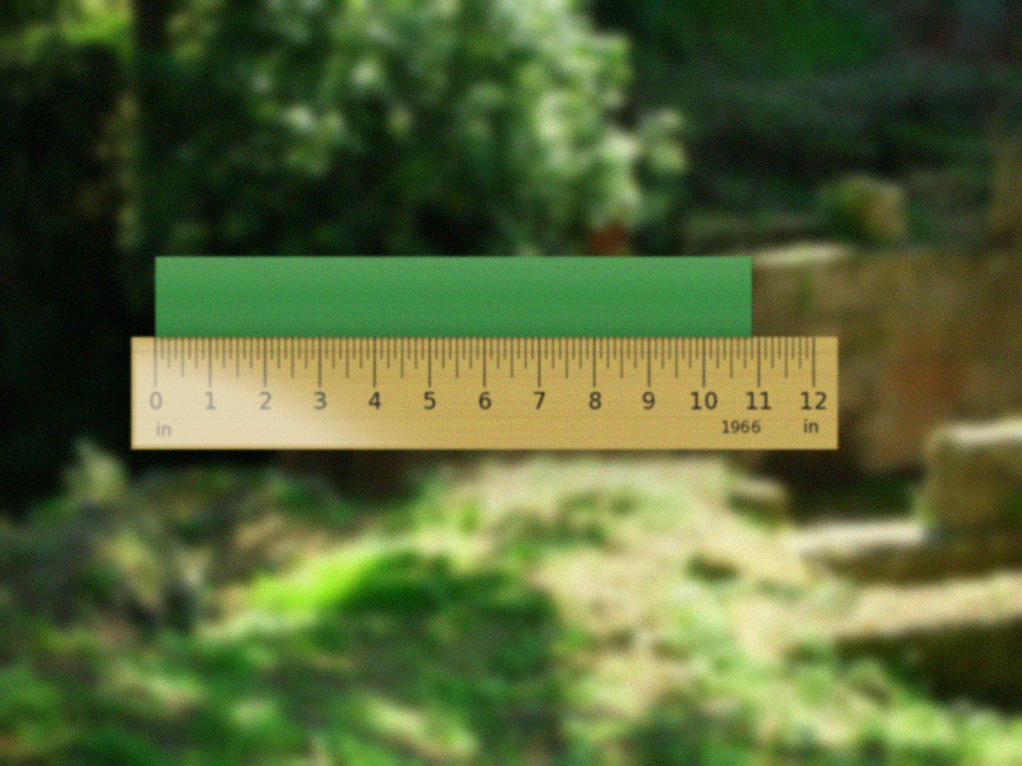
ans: in 10.875
